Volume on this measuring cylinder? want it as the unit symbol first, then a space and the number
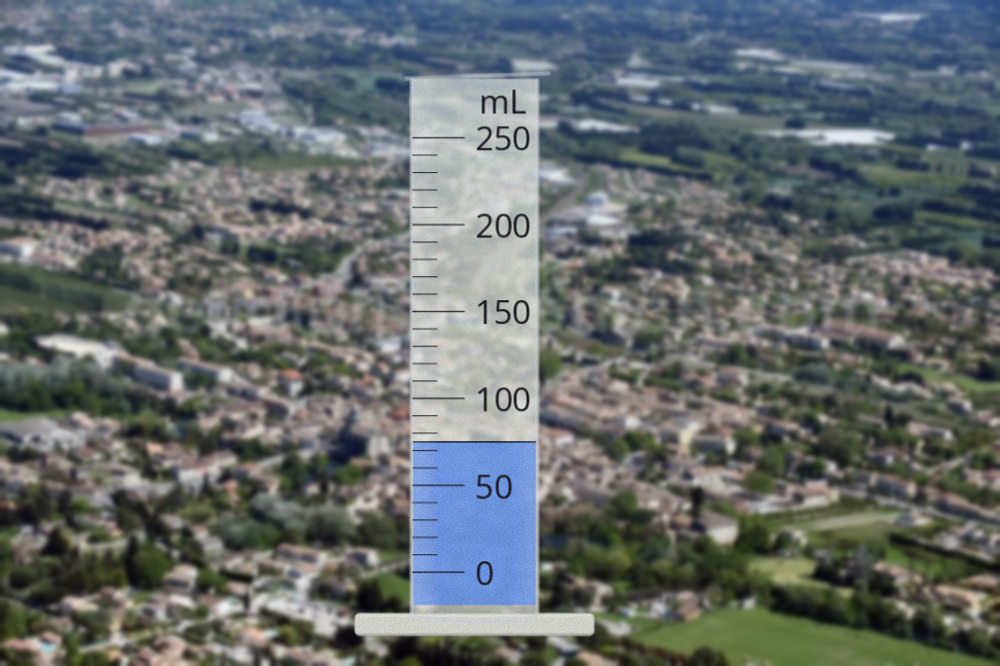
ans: mL 75
